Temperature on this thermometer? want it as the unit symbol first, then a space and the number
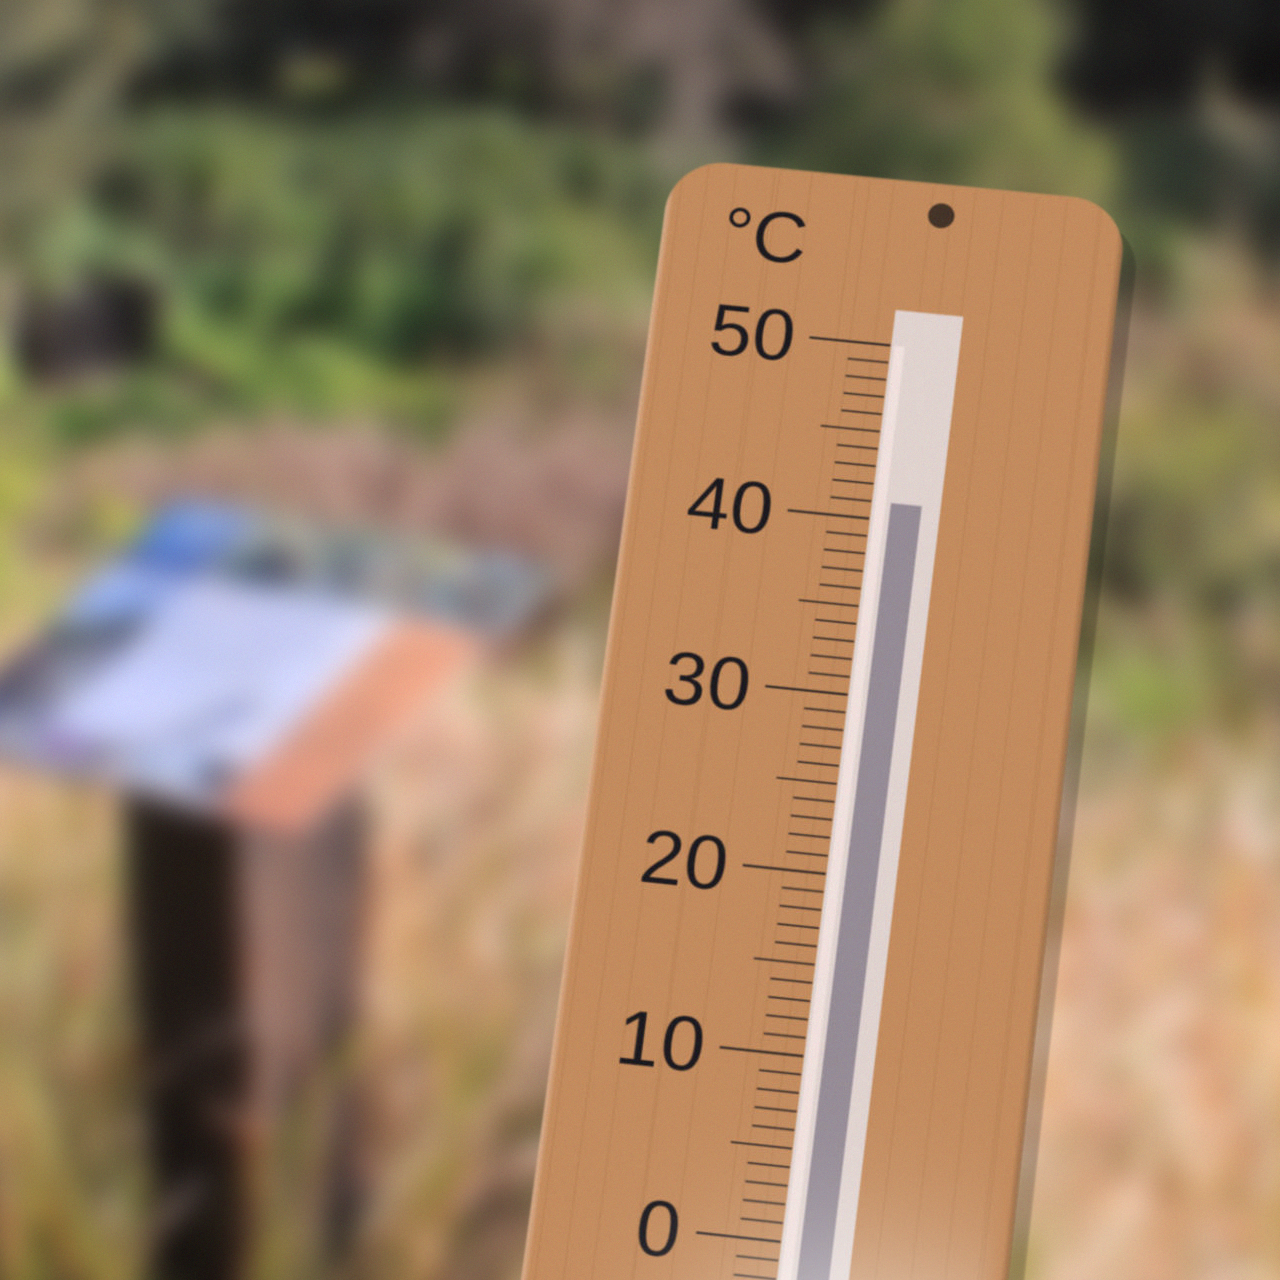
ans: °C 41
